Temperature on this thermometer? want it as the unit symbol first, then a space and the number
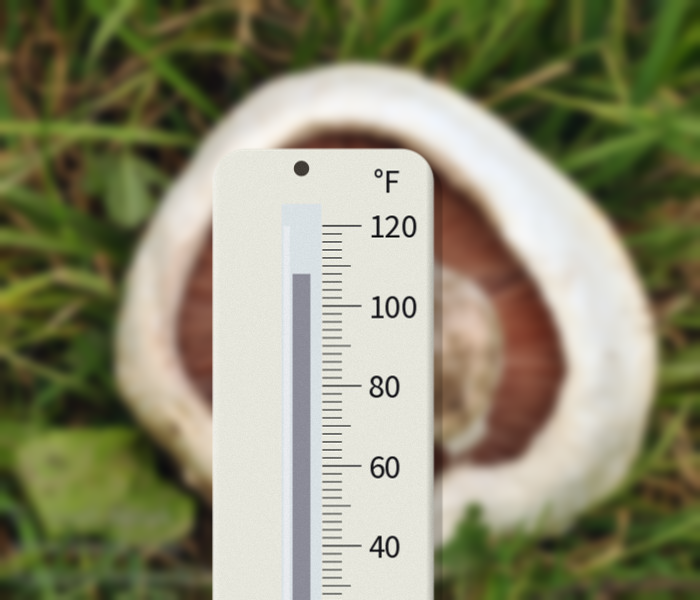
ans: °F 108
